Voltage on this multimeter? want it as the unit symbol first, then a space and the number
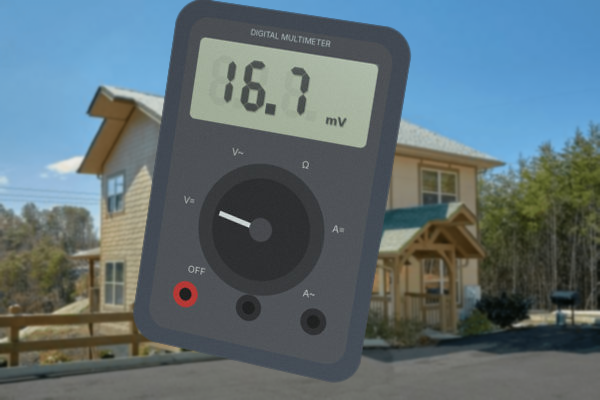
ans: mV 16.7
